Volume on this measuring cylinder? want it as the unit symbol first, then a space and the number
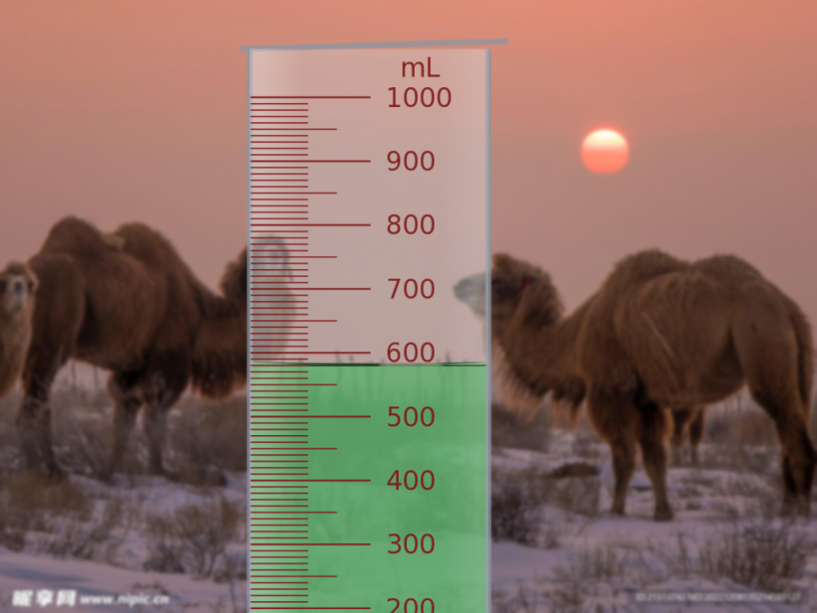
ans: mL 580
